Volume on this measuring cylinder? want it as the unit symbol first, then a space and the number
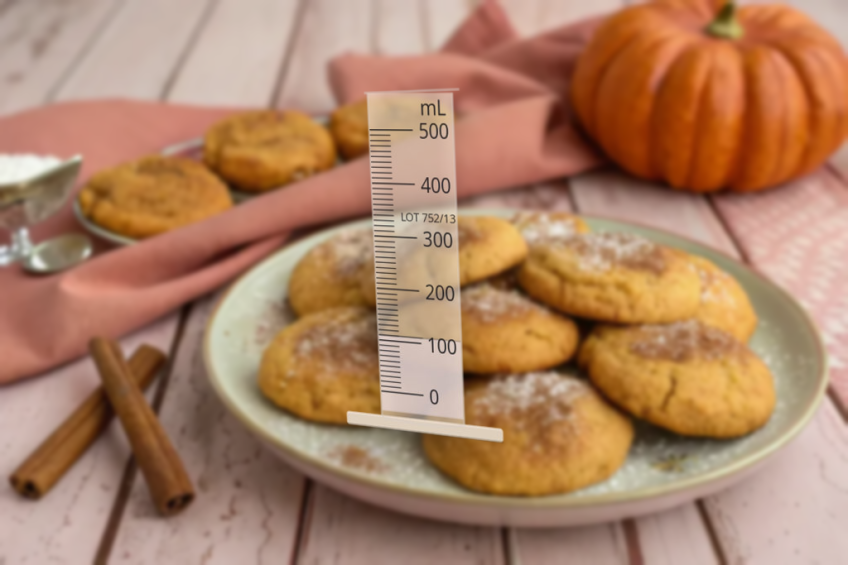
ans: mL 110
